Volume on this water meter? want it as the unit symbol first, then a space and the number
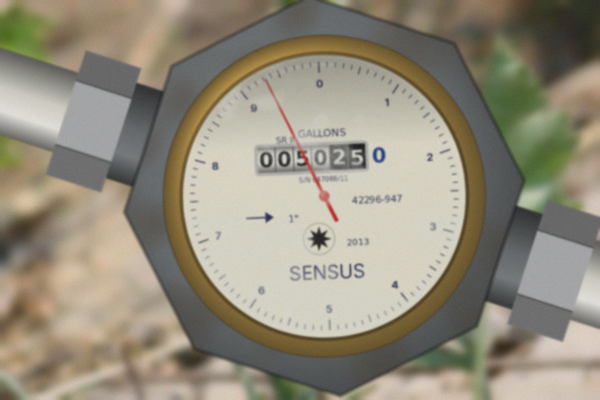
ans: gal 50249.3
